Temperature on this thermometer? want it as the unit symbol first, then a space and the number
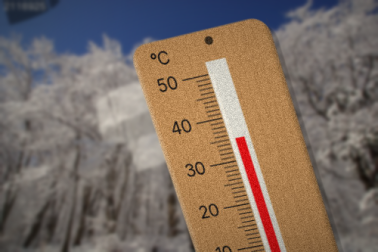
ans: °C 35
